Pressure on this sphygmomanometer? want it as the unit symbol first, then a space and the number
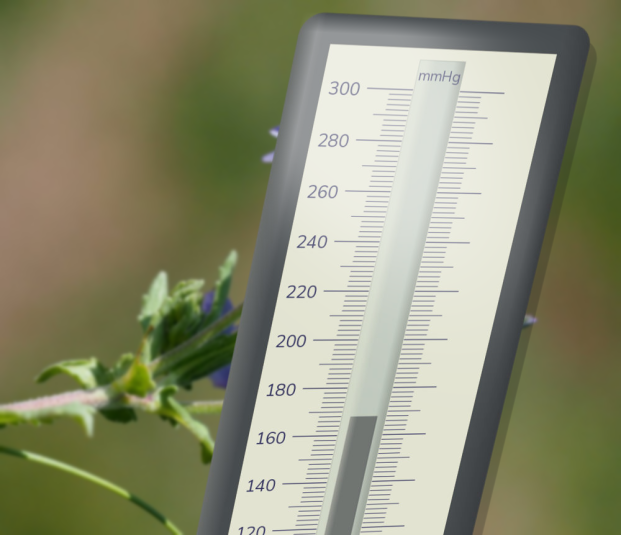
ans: mmHg 168
